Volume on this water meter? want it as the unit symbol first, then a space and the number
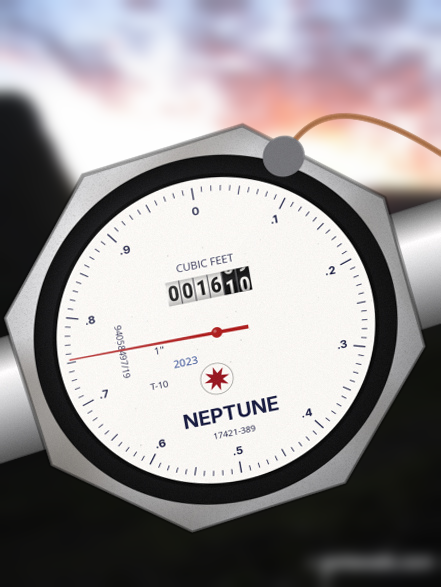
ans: ft³ 1609.75
